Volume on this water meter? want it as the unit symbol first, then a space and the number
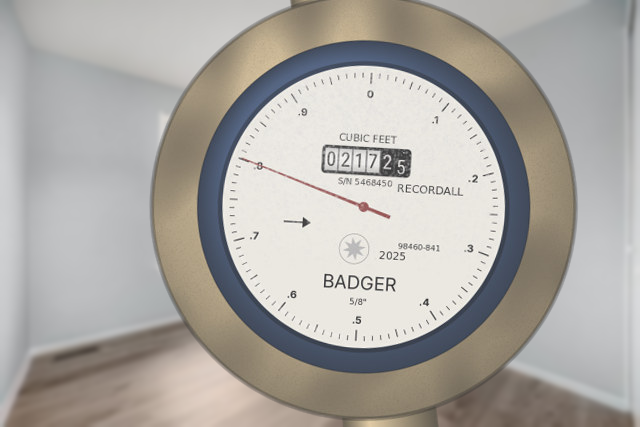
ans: ft³ 21724.80
